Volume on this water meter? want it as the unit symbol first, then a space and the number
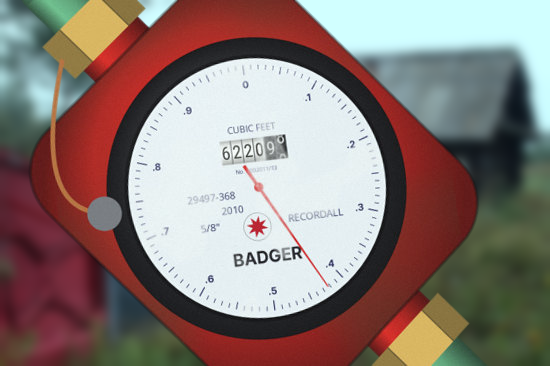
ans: ft³ 622098.42
